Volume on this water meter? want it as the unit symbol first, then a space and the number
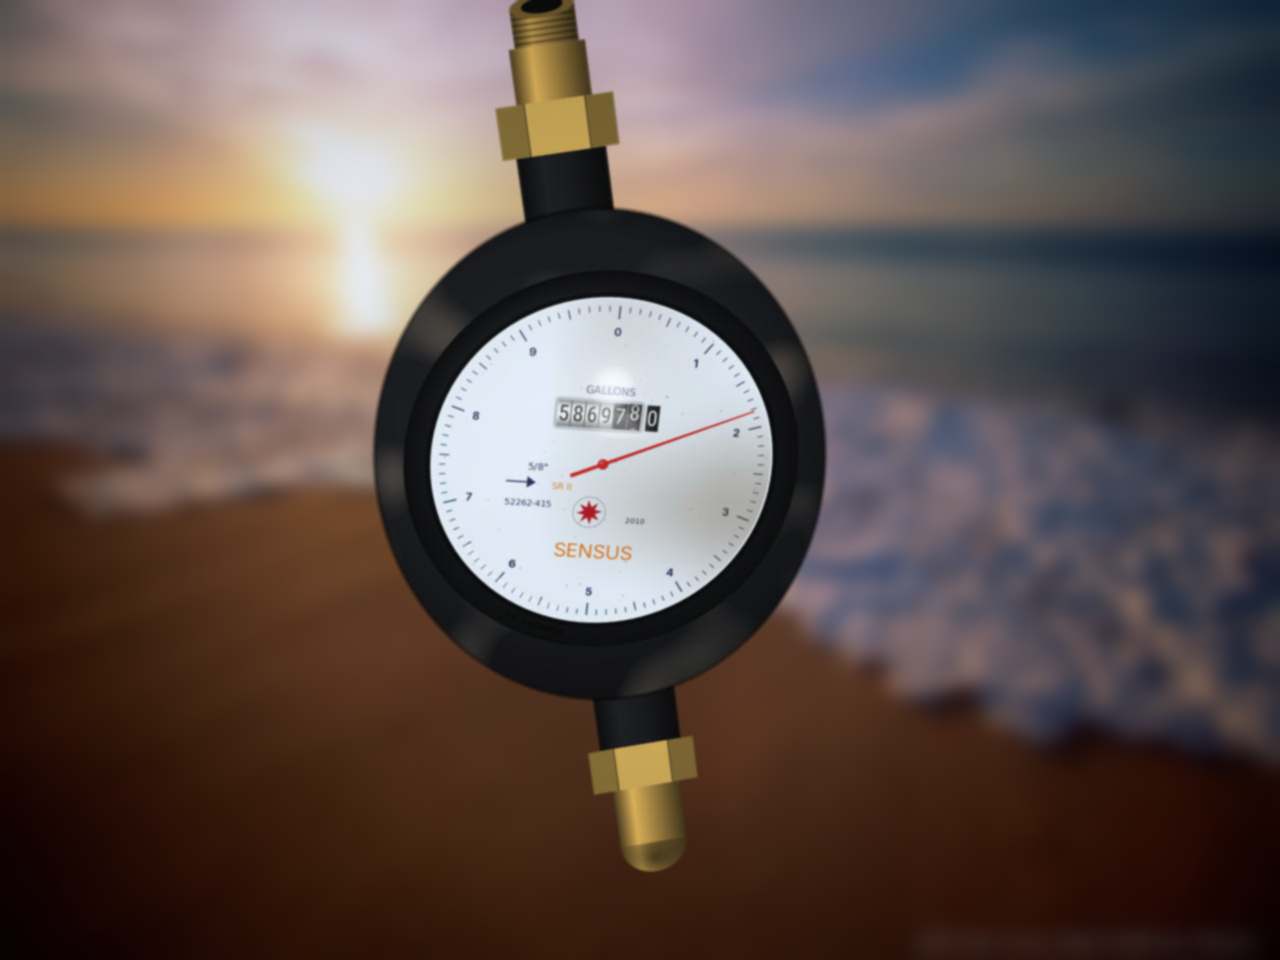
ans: gal 5869781.8
